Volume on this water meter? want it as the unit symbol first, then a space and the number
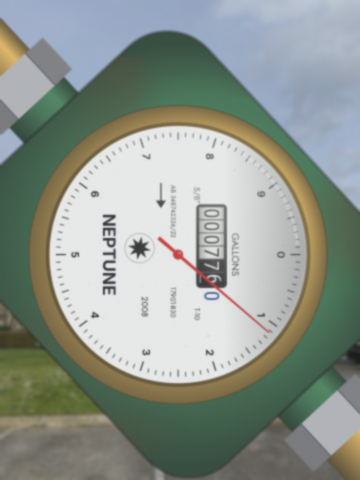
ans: gal 7761.1
